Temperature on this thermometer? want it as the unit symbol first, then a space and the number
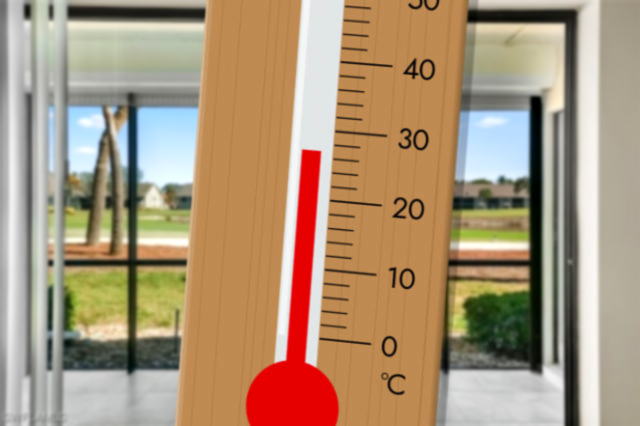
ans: °C 27
